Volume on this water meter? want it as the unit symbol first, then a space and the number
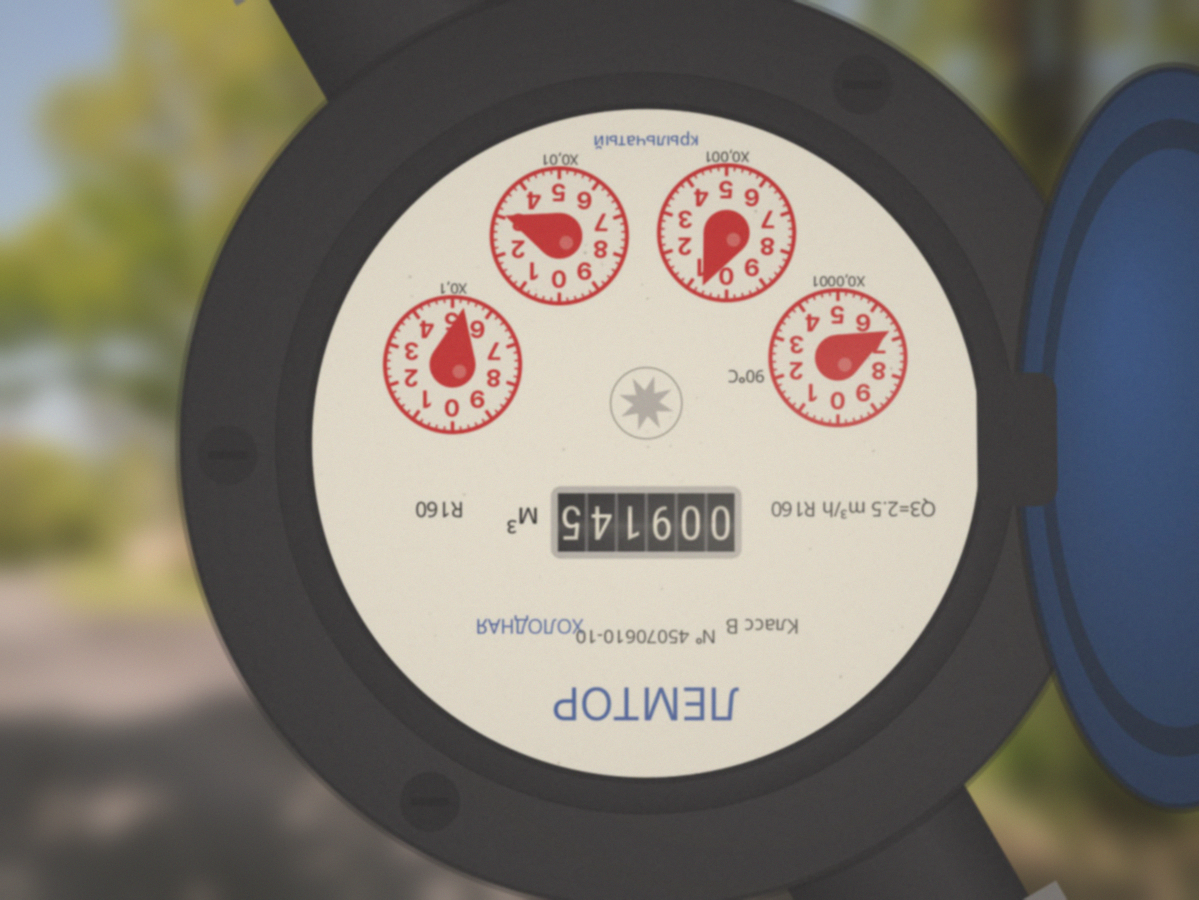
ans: m³ 9145.5306
